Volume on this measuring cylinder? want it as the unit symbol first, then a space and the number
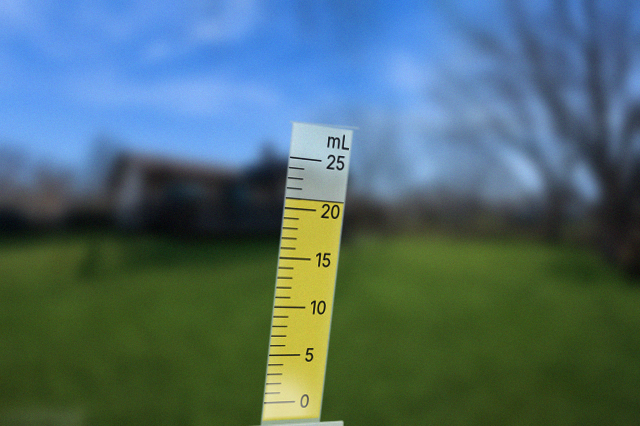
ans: mL 21
